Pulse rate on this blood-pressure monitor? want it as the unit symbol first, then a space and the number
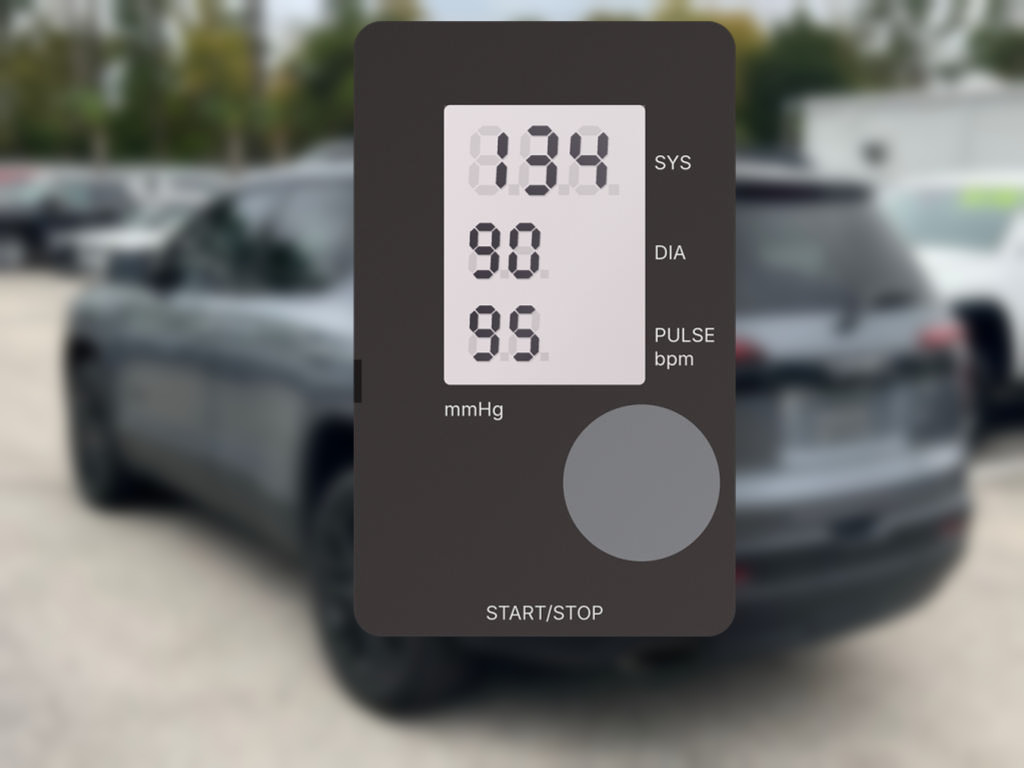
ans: bpm 95
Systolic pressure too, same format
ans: mmHg 134
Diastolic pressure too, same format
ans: mmHg 90
